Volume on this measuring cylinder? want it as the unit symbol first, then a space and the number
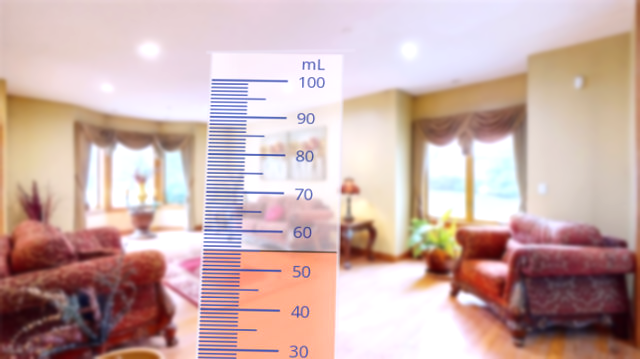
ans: mL 55
